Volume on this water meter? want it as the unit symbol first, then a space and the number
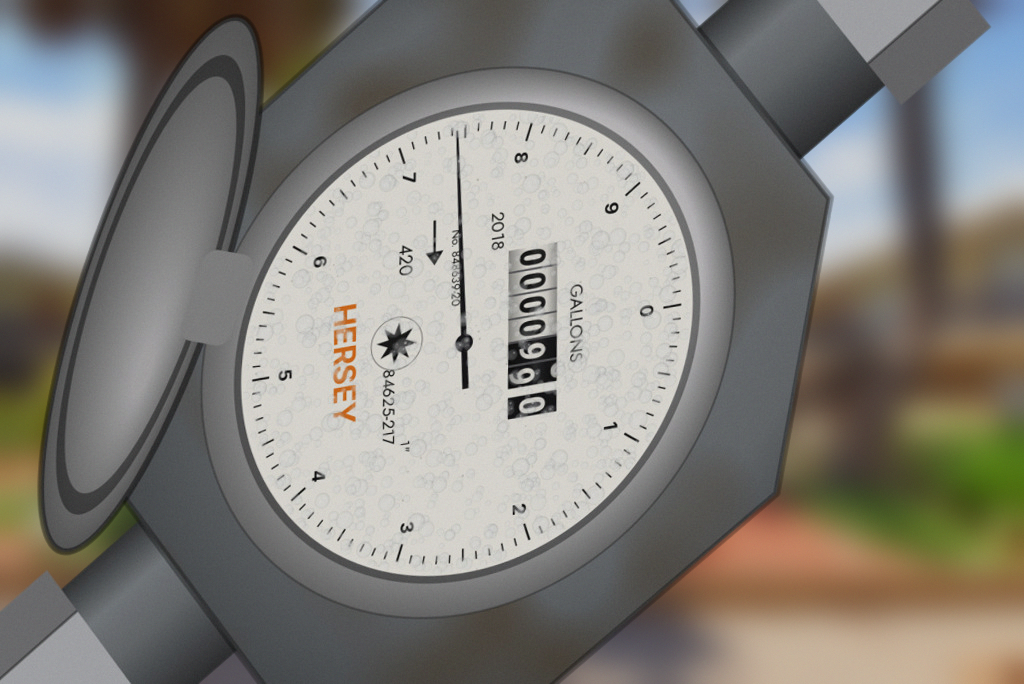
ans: gal 987.4
